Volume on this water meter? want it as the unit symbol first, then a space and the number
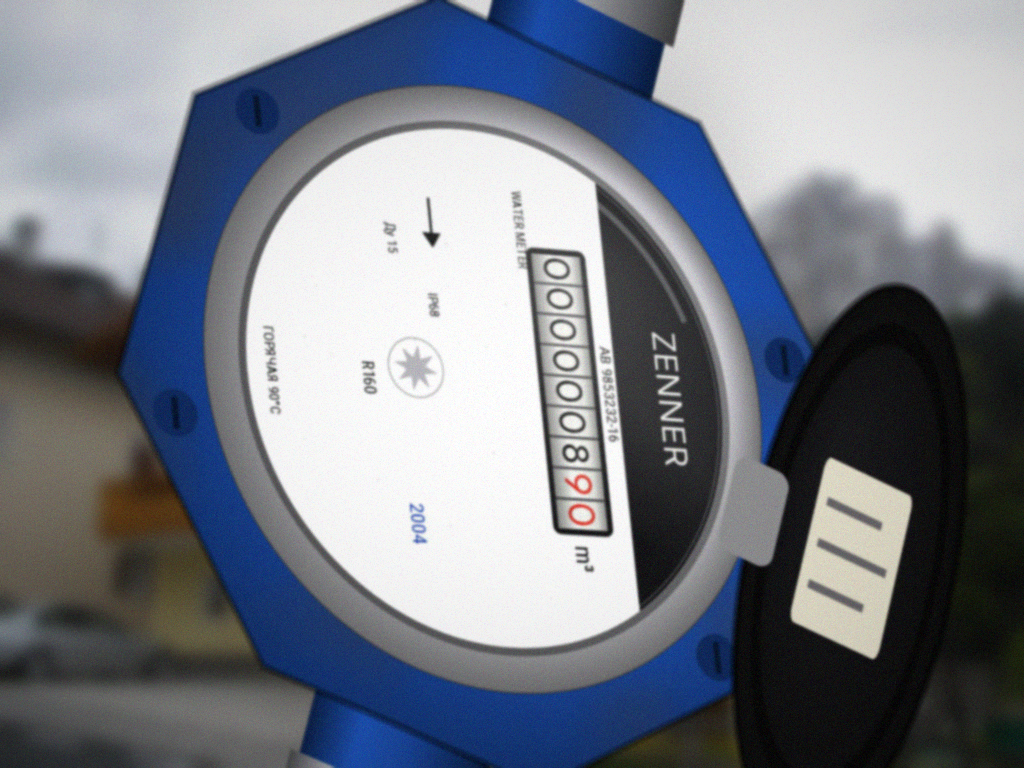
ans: m³ 8.90
